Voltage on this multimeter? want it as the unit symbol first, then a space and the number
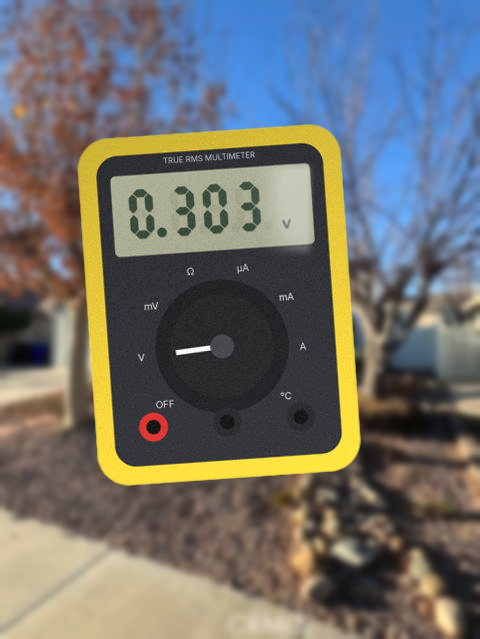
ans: V 0.303
